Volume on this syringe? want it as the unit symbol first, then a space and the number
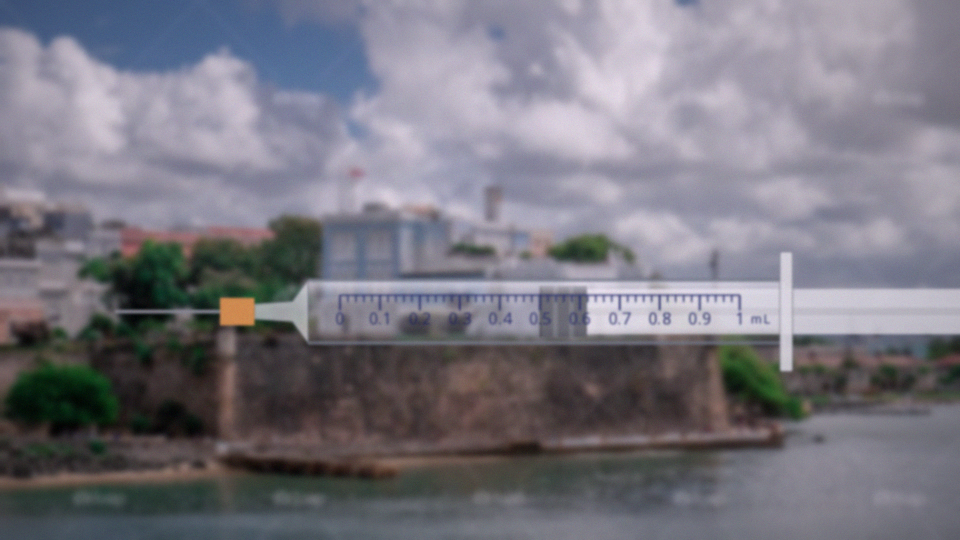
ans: mL 0.5
